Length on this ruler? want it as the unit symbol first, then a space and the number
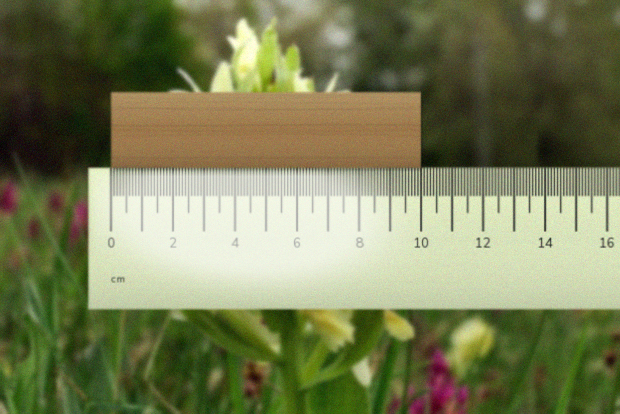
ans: cm 10
